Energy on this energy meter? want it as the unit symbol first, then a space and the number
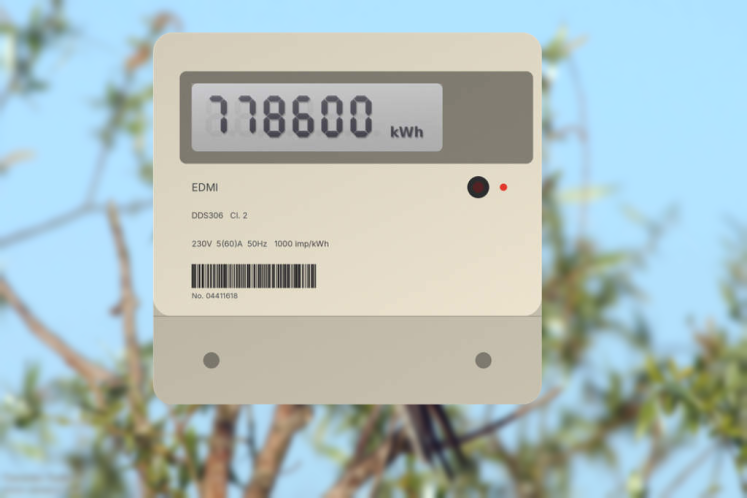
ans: kWh 778600
